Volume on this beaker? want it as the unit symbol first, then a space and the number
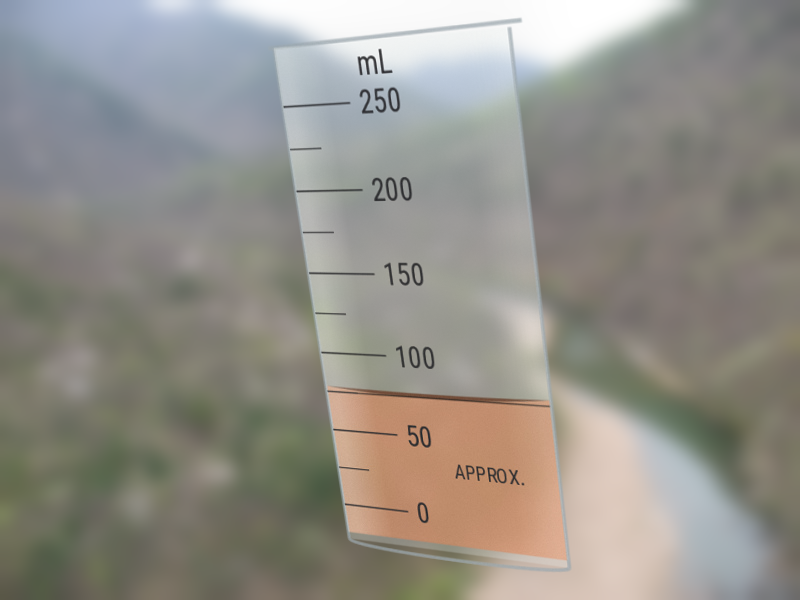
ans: mL 75
